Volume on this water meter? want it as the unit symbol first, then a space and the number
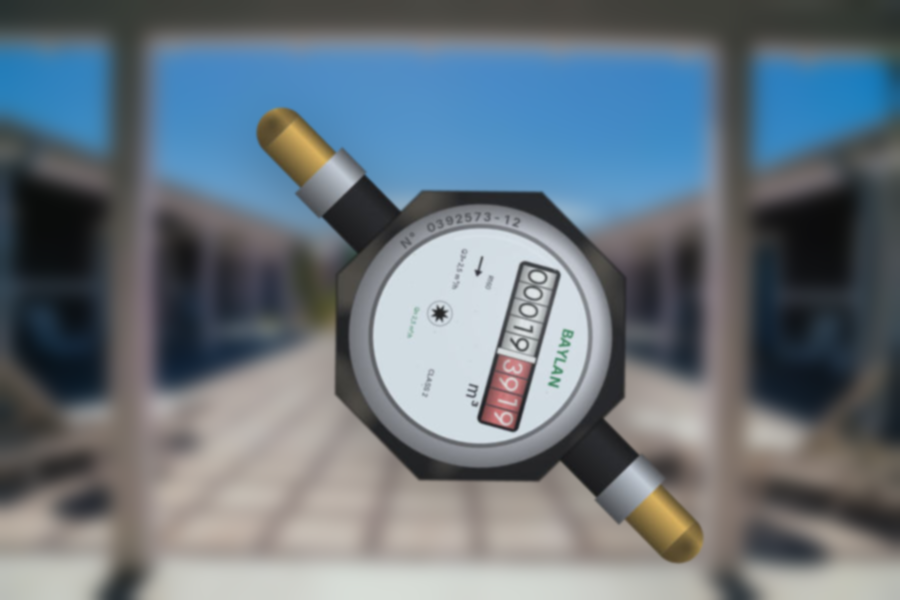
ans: m³ 19.3919
